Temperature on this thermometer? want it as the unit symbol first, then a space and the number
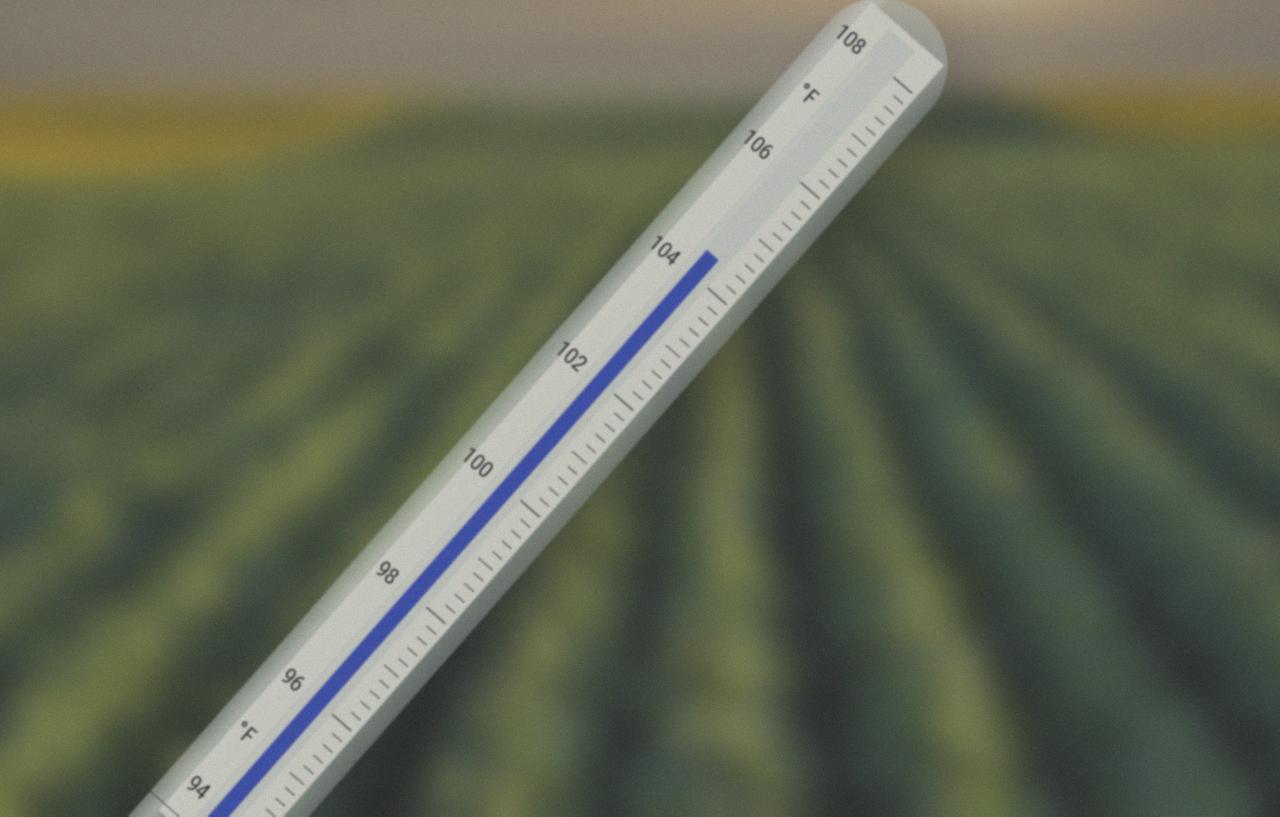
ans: °F 104.4
